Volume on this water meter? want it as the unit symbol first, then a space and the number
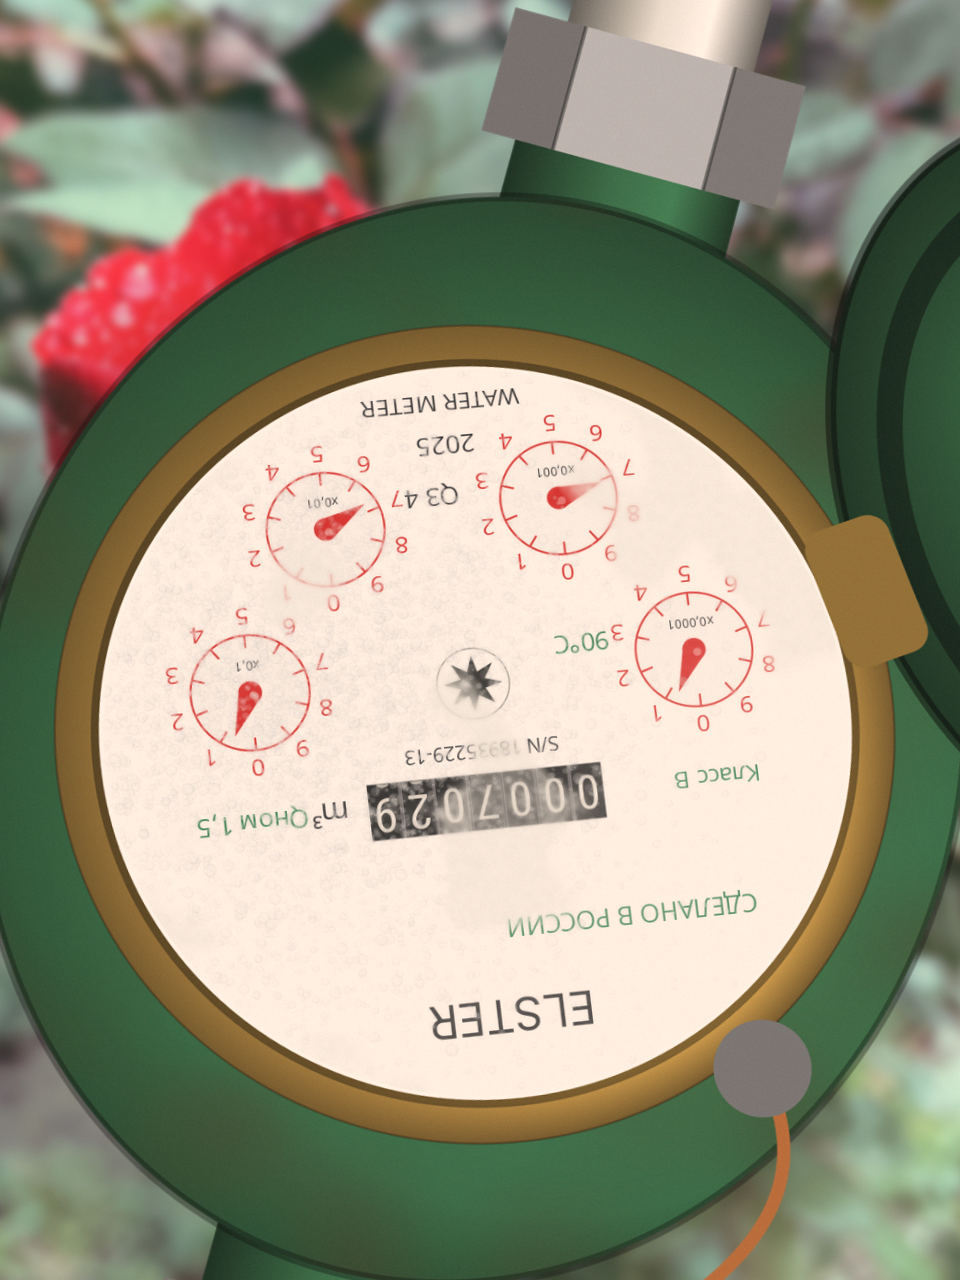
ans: m³ 7029.0670
